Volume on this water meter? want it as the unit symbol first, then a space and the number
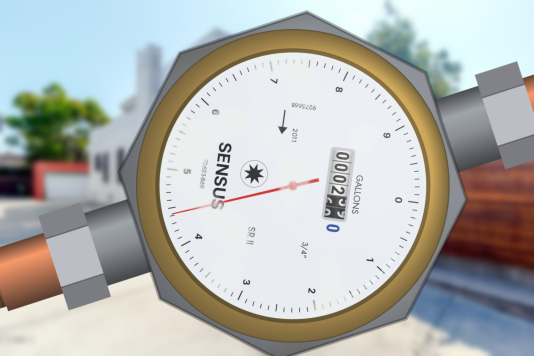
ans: gal 2594.4
